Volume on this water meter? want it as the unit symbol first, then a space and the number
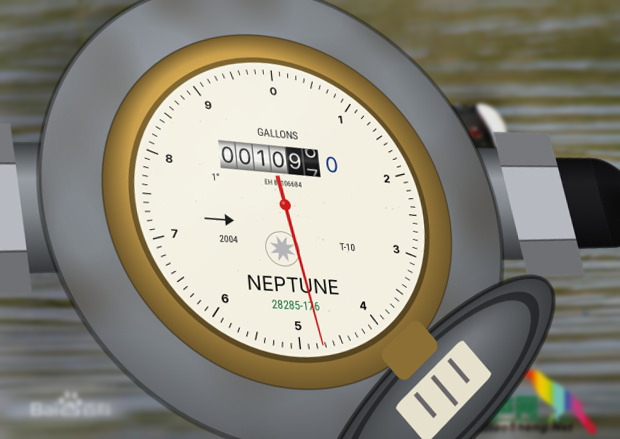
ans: gal 10964.7
